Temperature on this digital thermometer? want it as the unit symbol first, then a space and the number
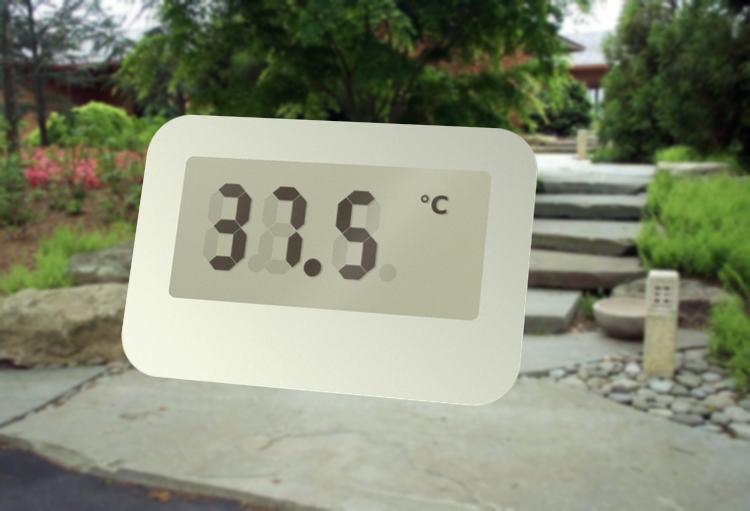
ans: °C 37.5
